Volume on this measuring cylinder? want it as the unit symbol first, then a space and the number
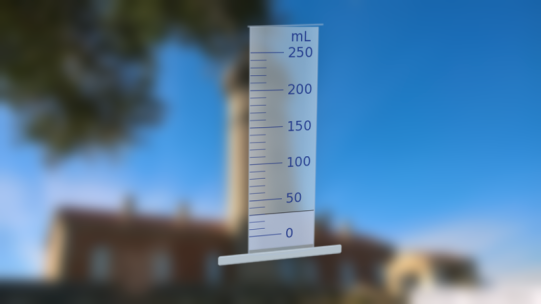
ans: mL 30
